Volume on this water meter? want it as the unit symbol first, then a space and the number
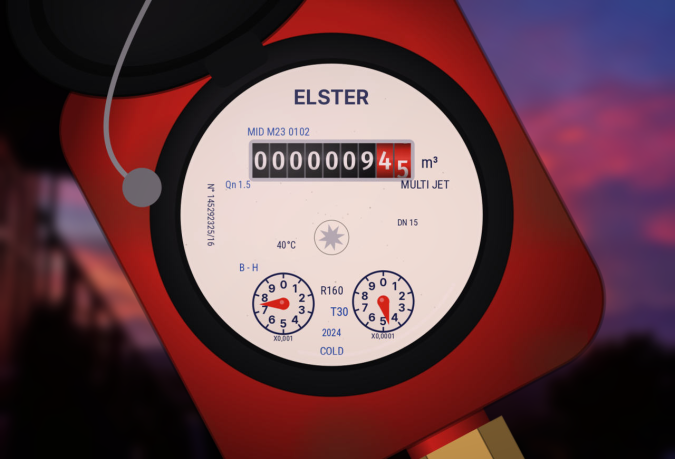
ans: m³ 9.4474
